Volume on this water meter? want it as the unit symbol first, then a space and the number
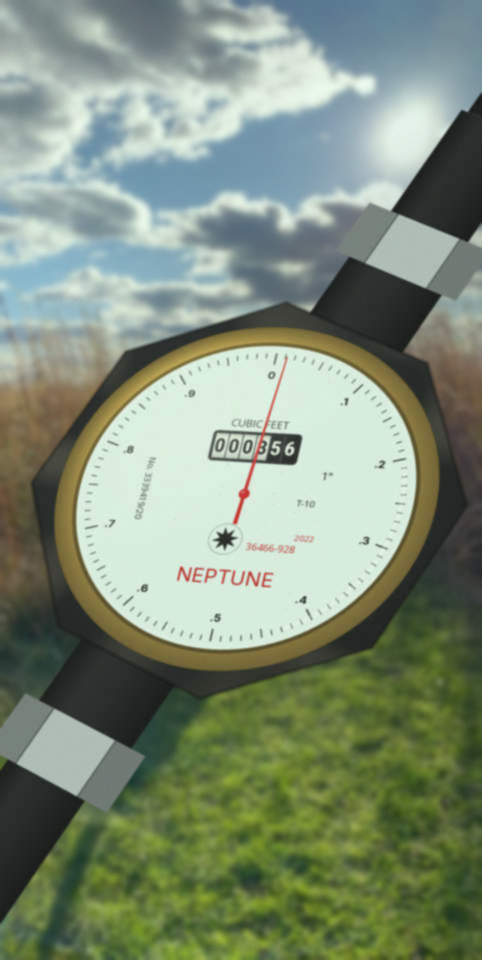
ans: ft³ 356.01
